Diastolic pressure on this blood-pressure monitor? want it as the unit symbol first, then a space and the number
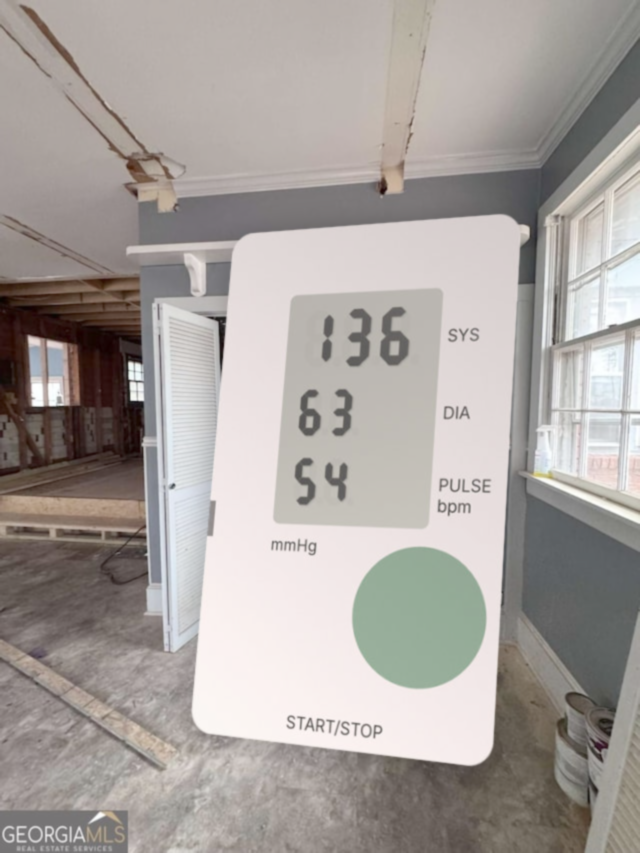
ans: mmHg 63
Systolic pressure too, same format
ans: mmHg 136
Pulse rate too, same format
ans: bpm 54
